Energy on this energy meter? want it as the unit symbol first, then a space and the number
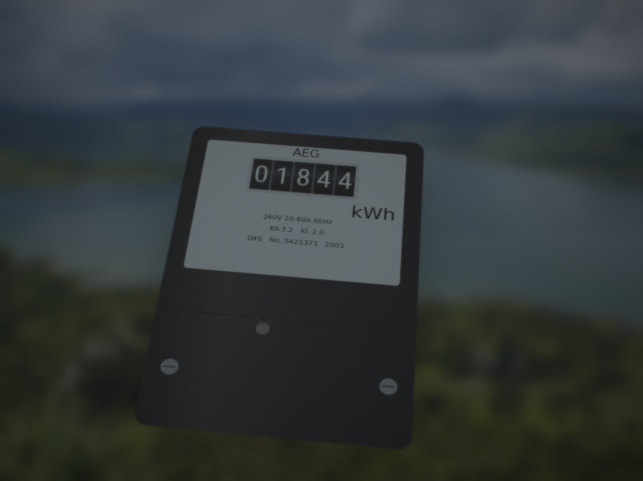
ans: kWh 1844
